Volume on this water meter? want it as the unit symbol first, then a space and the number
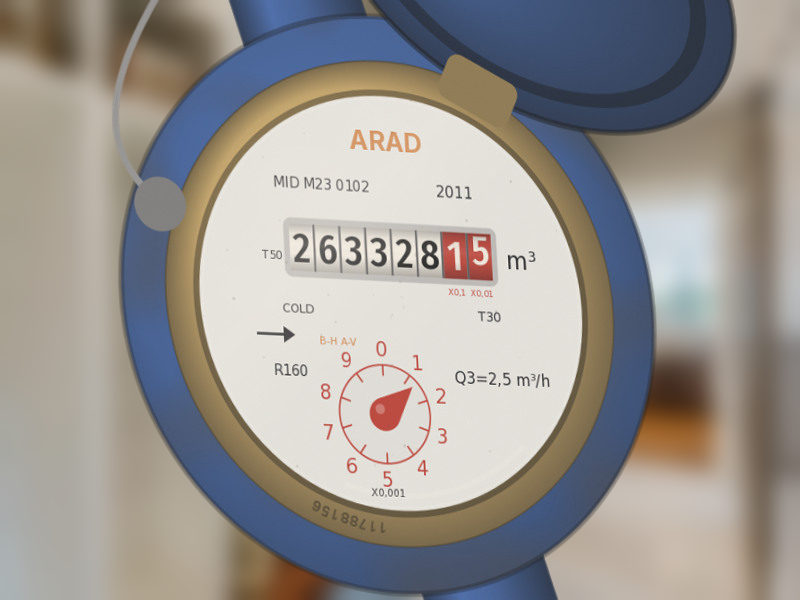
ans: m³ 263328.151
